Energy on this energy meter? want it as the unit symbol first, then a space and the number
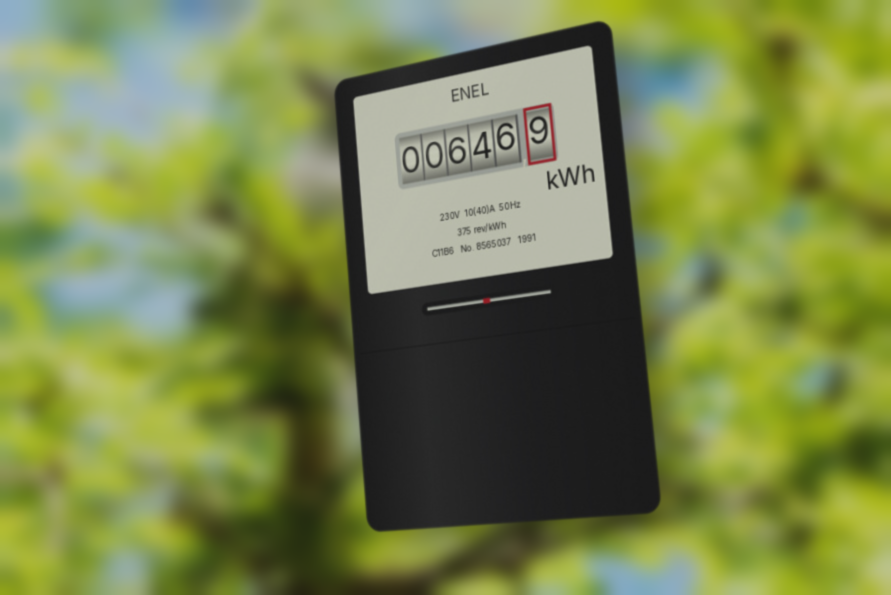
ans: kWh 646.9
